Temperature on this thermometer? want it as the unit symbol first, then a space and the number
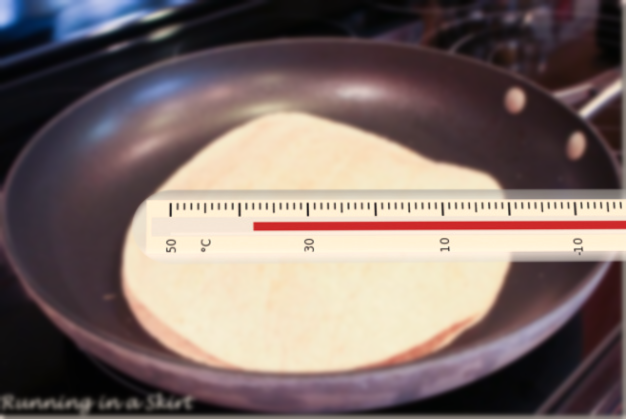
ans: °C 38
